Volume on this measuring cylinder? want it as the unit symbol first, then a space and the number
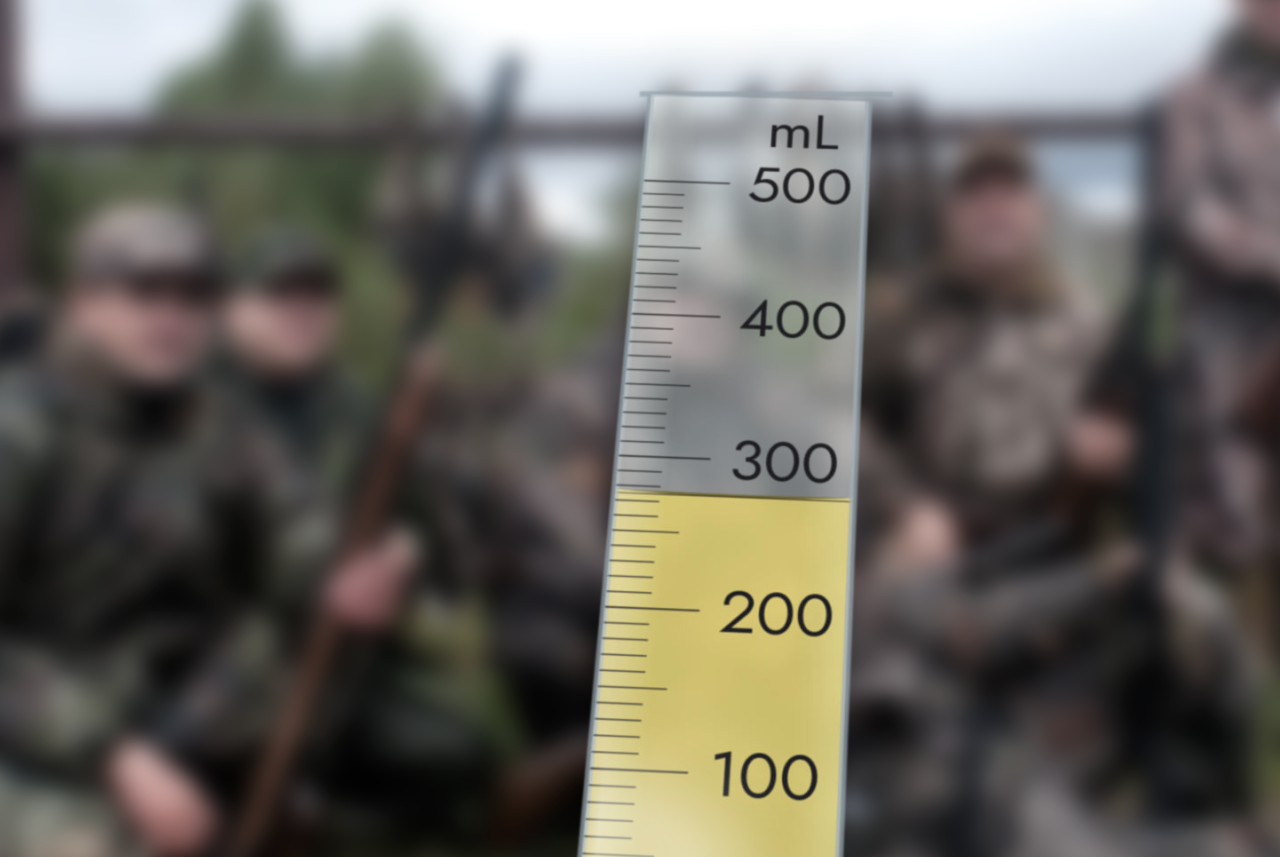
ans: mL 275
